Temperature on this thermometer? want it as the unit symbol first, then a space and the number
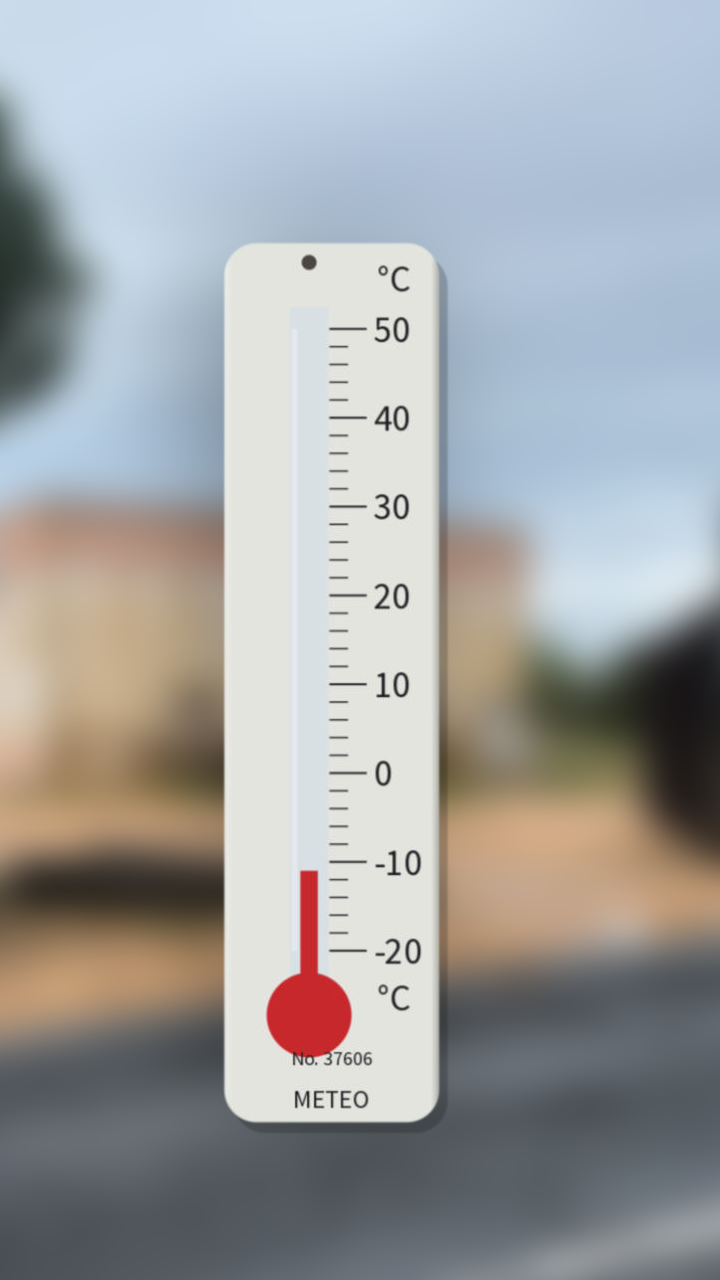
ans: °C -11
